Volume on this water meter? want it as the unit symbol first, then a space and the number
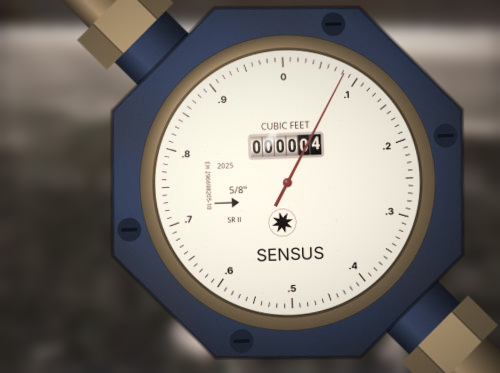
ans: ft³ 4.08
